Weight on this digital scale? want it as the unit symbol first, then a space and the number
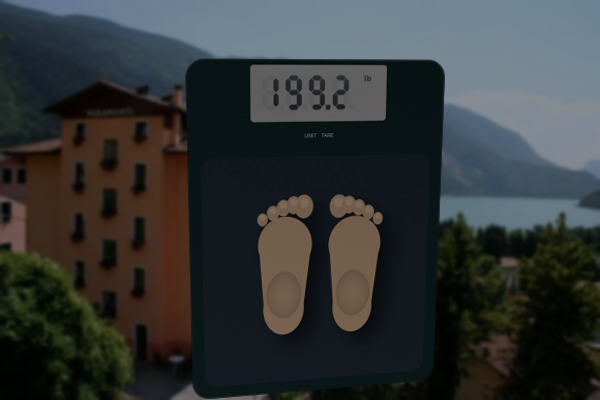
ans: lb 199.2
